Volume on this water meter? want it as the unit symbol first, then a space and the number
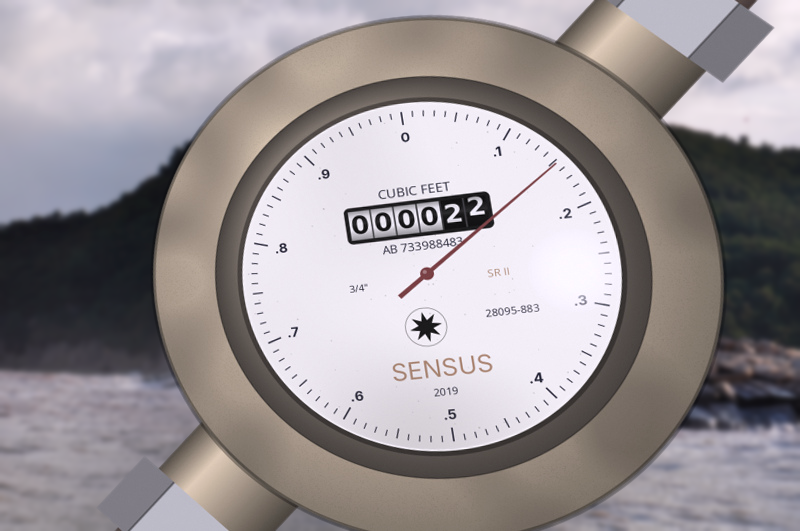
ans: ft³ 22.15
